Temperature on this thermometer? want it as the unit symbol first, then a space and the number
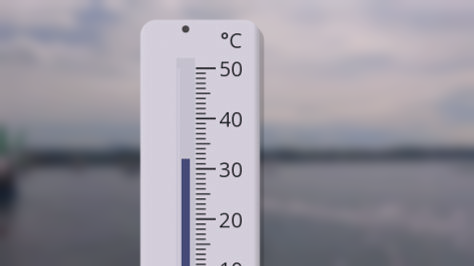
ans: °C 32
